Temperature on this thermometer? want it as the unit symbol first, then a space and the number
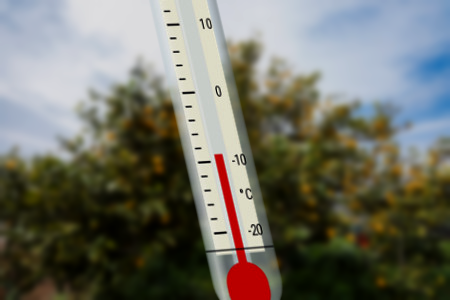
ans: °C -9
